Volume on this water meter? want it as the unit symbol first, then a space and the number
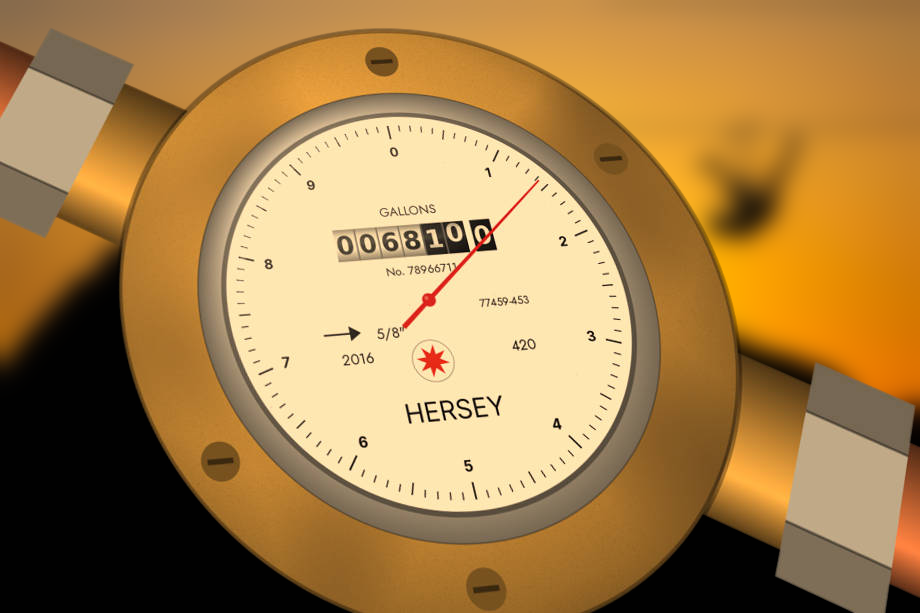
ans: gal 68101.4
